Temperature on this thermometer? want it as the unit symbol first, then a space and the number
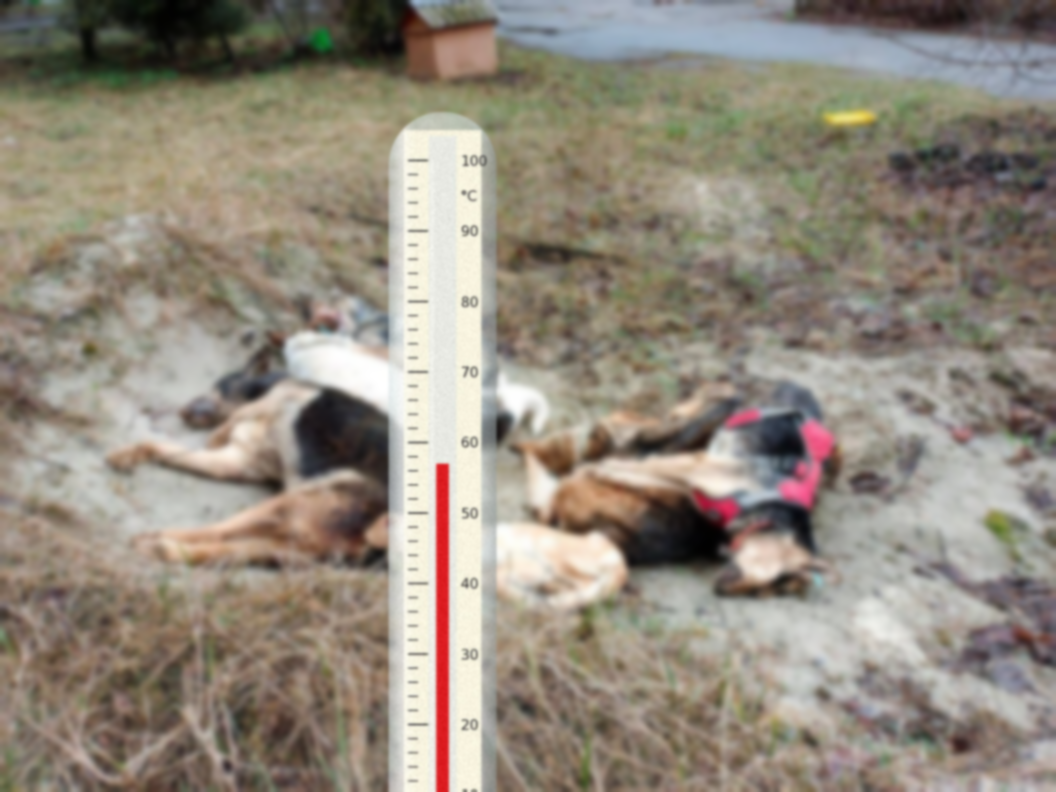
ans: °C 57
